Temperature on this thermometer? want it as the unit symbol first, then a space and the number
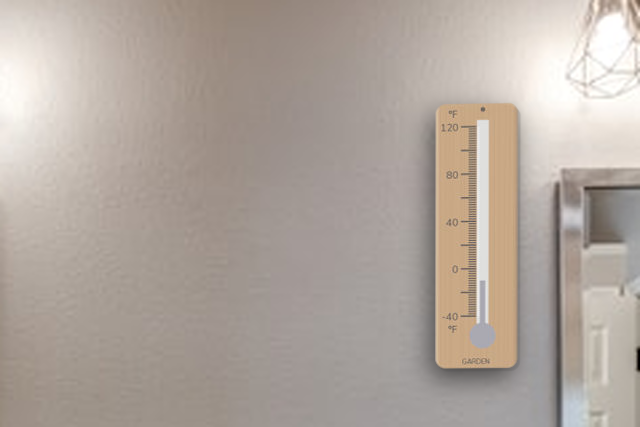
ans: °F -10
